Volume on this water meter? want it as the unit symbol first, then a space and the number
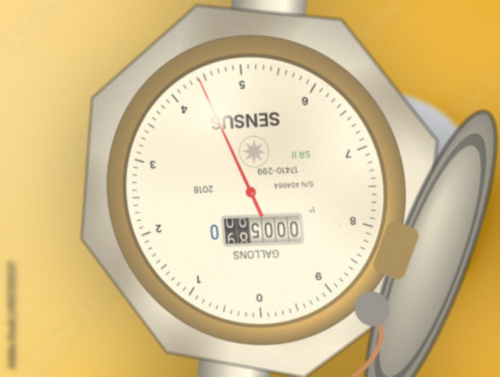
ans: gal 5894.4
